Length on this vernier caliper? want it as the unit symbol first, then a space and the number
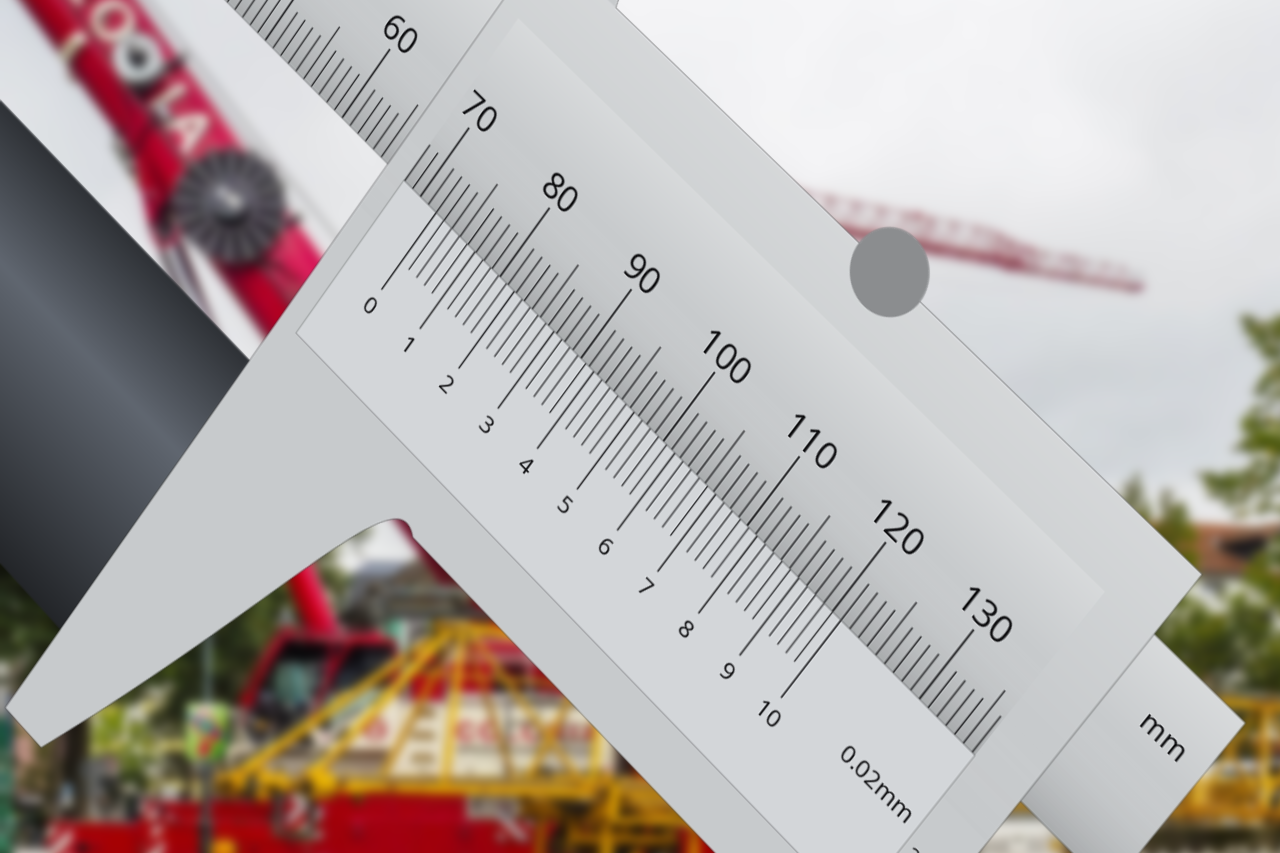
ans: mm 72.0
